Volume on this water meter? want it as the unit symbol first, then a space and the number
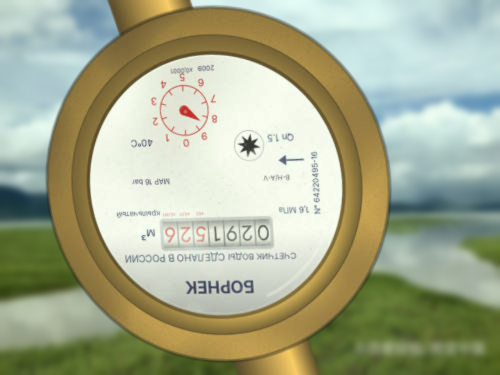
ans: m³ 291.5268
